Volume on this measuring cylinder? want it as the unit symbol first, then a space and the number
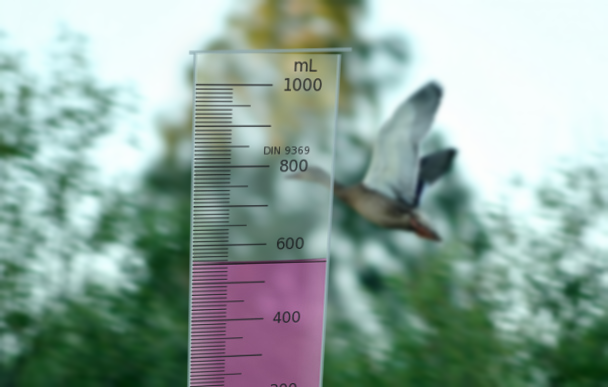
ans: mL 550
